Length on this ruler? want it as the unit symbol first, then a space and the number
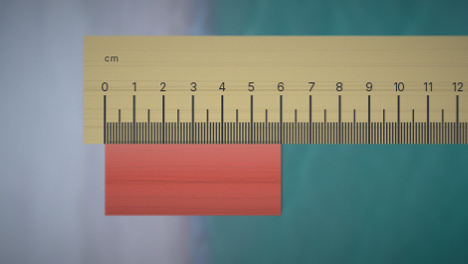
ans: cm 6
